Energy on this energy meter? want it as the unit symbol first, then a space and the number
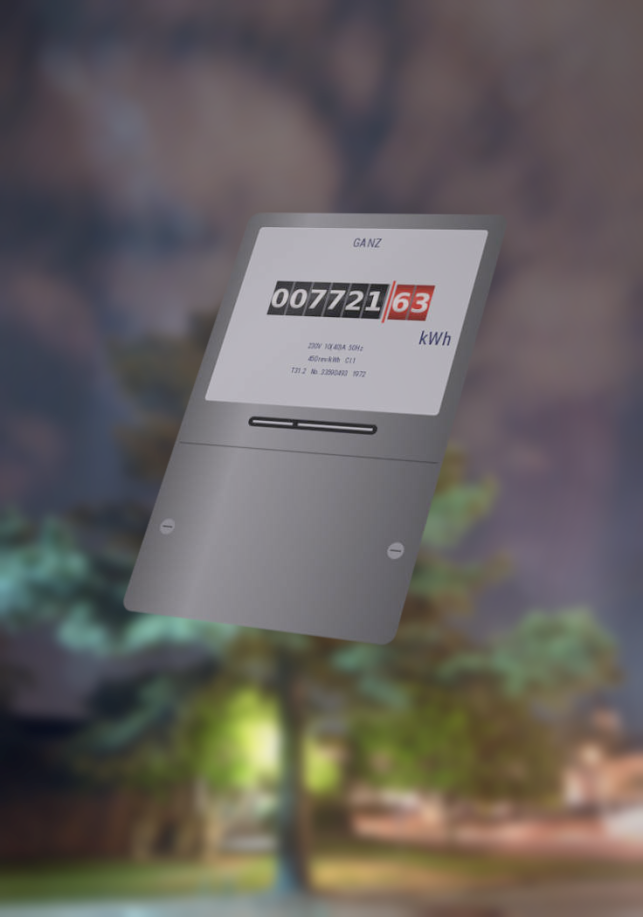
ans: kWh 7721.63
